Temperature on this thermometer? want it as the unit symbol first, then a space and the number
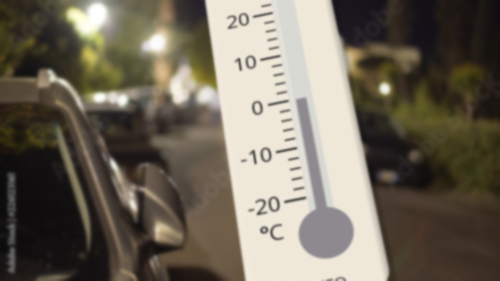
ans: °C 0
